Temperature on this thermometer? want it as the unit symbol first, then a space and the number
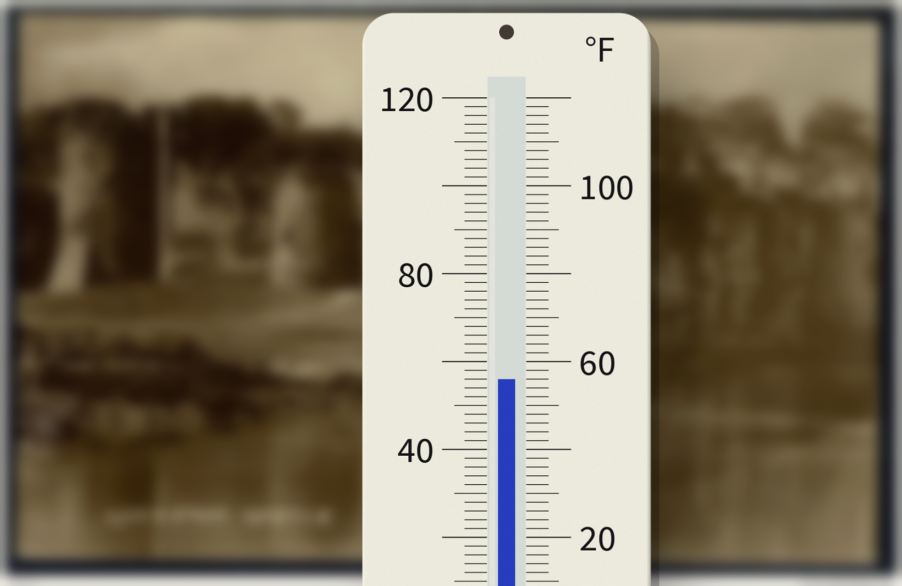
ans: °F 56
